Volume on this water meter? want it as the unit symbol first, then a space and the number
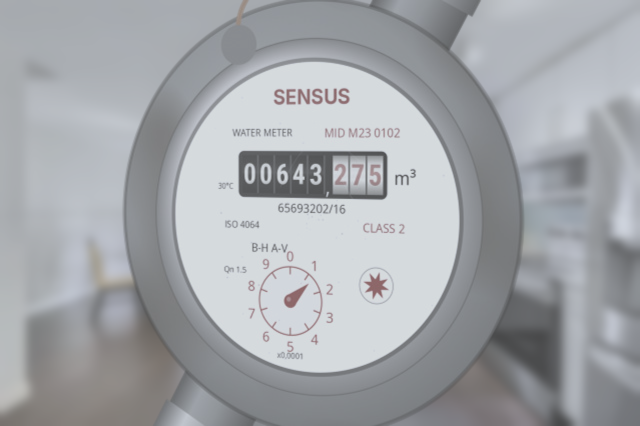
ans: m³ 643.2751
